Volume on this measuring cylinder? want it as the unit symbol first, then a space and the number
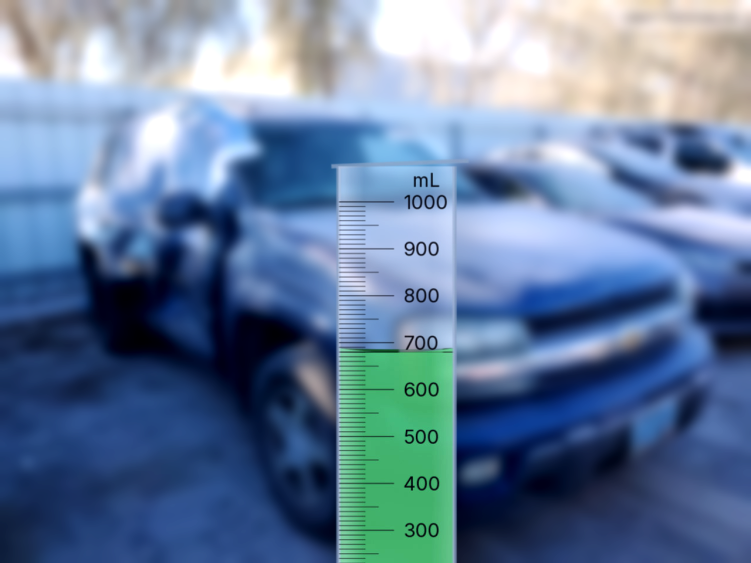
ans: mL 680
